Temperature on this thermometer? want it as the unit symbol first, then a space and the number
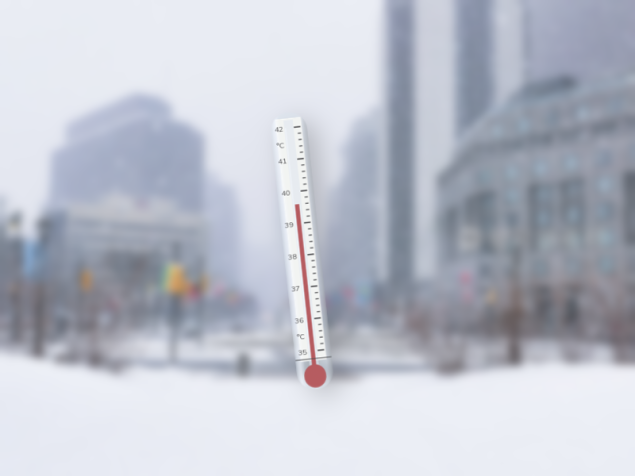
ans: °C 39.6
